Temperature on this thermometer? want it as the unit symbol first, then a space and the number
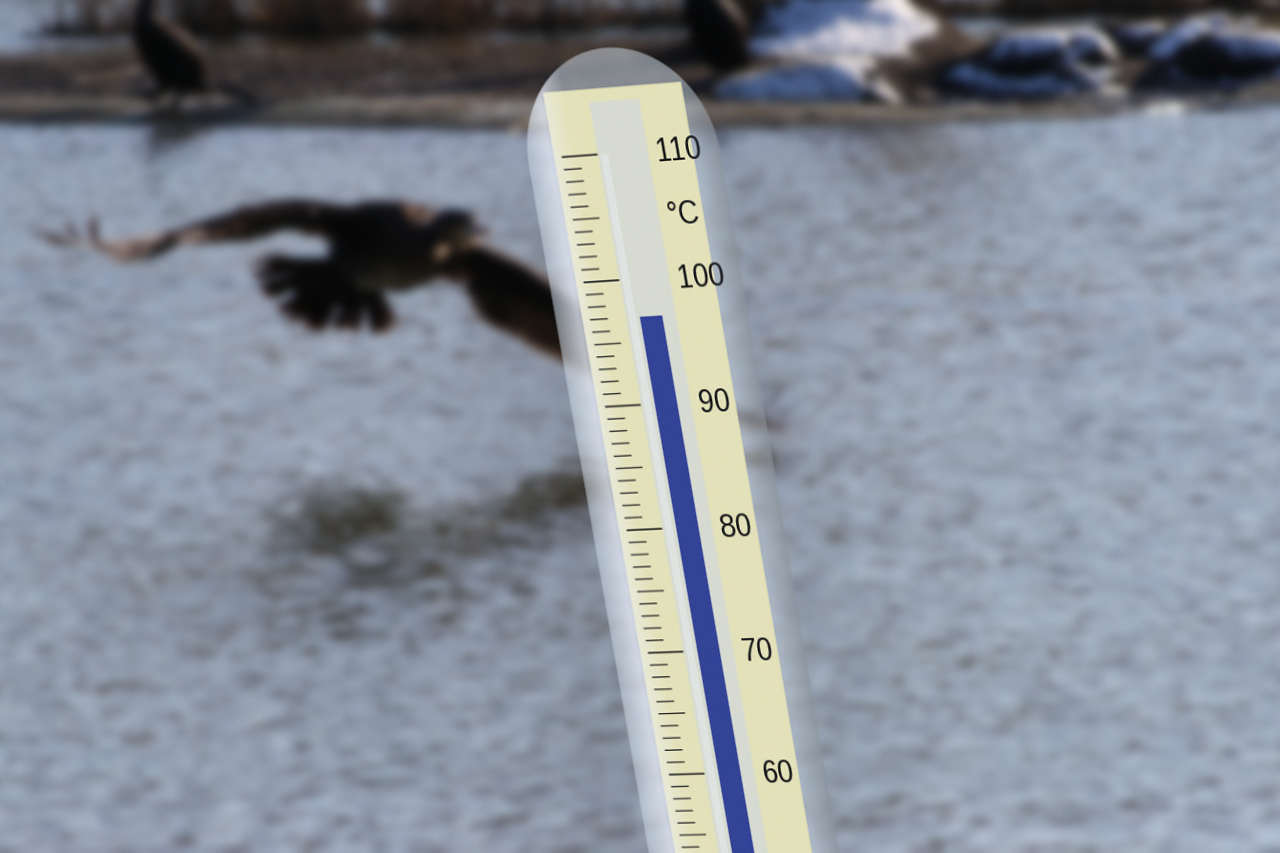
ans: °C 97
